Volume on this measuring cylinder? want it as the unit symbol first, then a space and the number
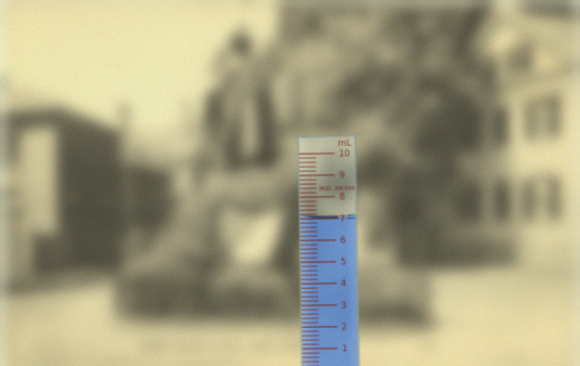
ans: mL 7
